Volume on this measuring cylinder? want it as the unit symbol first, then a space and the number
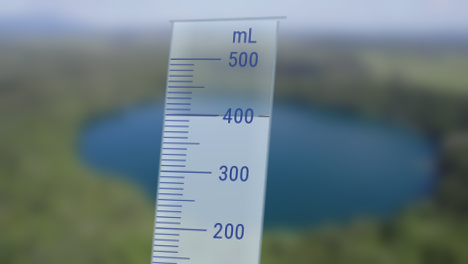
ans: mL 400
